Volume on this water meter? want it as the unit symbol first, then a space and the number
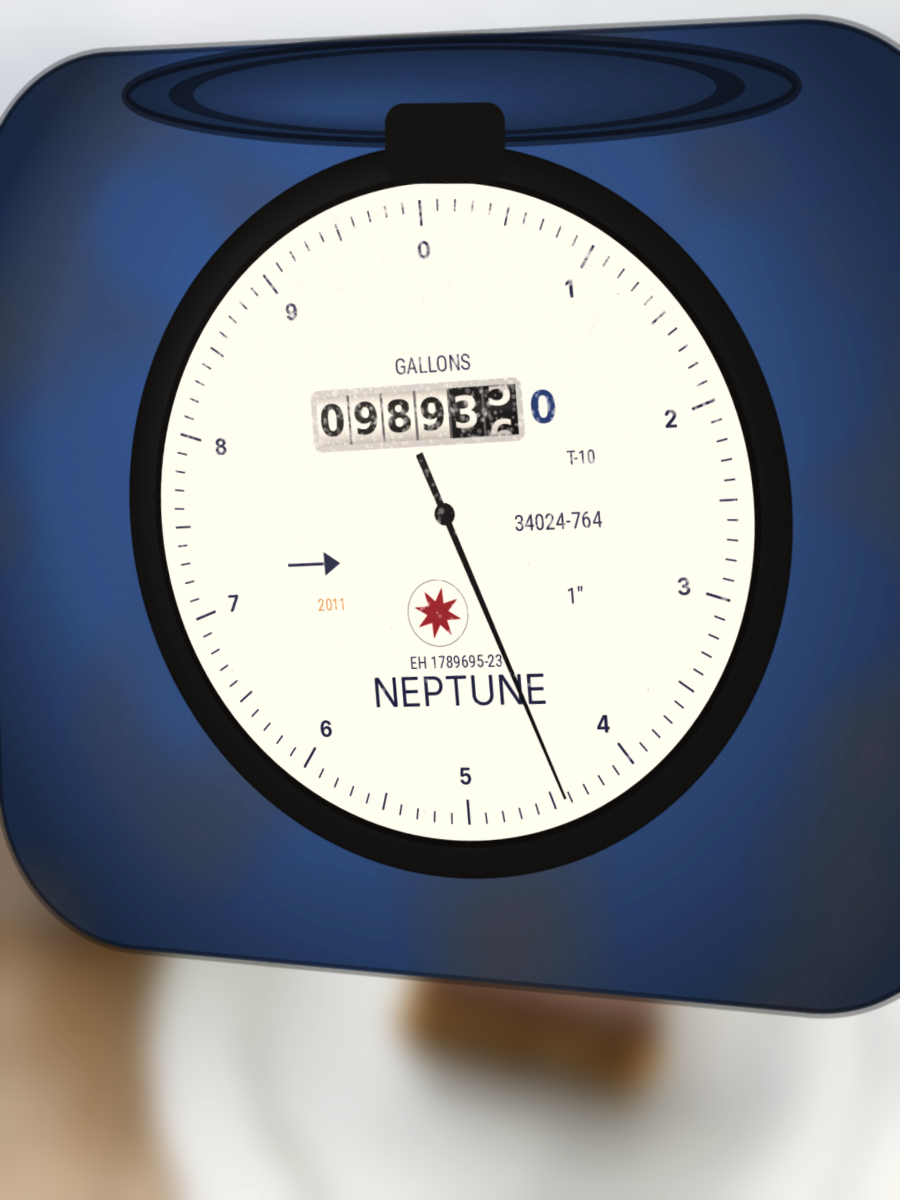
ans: gal 989354.4
